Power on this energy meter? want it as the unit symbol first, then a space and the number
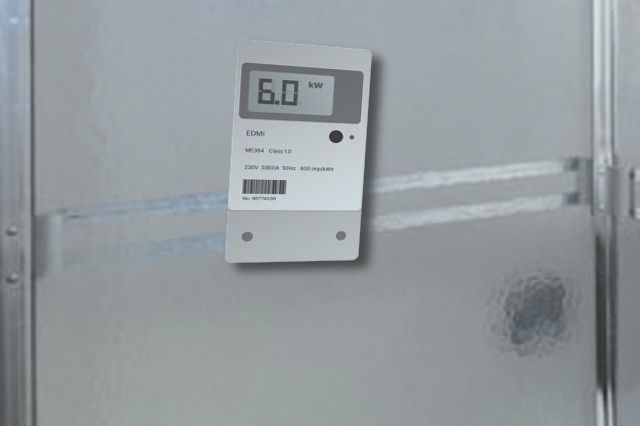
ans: kW 6.0
